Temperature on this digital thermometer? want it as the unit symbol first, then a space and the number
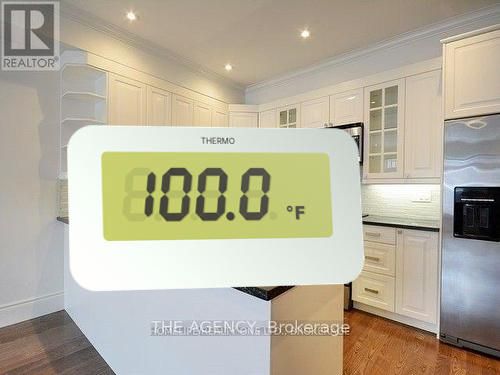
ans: °F 100.0
